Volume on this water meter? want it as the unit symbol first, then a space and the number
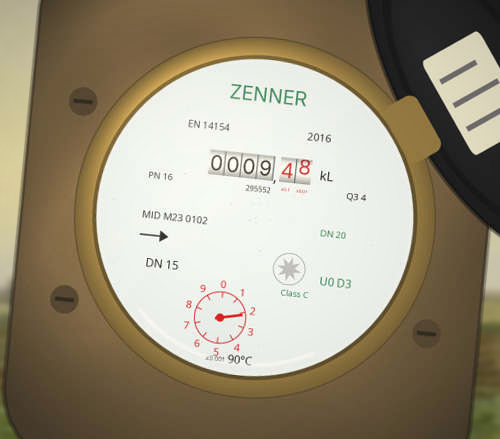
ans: kL 9.482
